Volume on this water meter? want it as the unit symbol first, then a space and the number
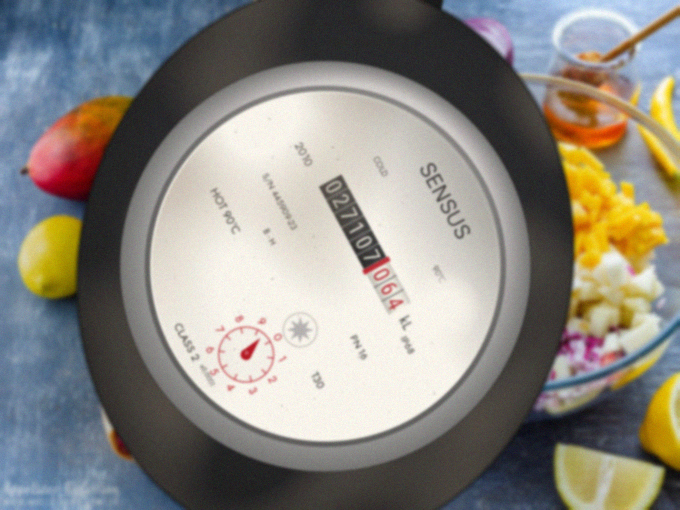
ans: kL 27107.0639
